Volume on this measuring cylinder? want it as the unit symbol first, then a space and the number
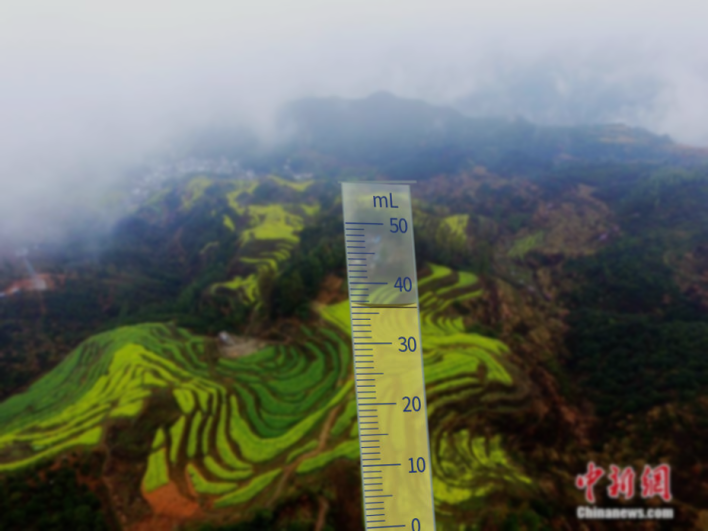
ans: mL 36
